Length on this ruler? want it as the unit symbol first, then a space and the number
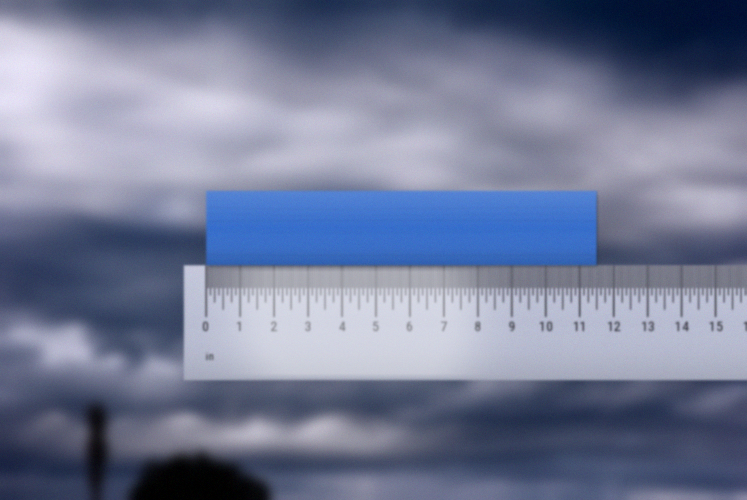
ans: in 11.5
